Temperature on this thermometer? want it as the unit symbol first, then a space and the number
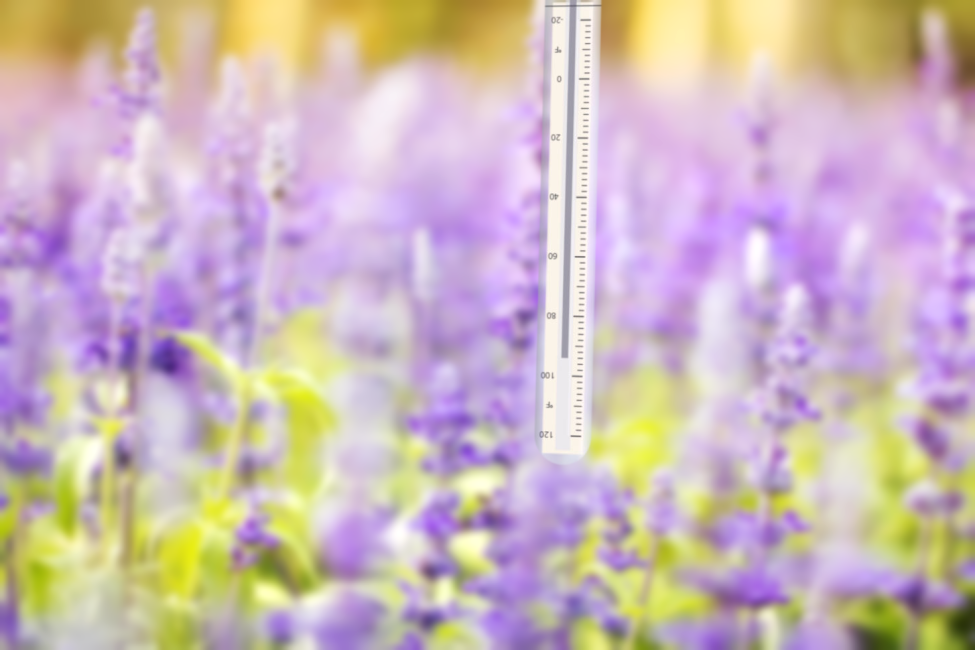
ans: °F 94
